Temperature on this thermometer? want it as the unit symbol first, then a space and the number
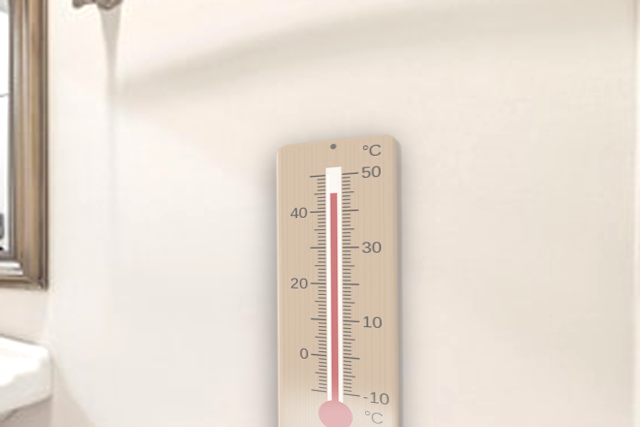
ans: °C 45
